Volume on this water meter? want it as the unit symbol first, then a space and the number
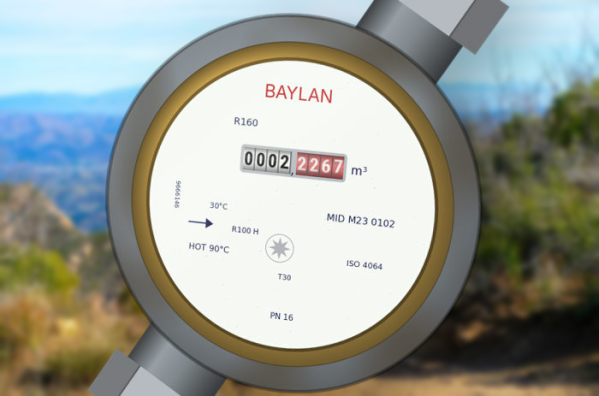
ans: m³ 2.2267
